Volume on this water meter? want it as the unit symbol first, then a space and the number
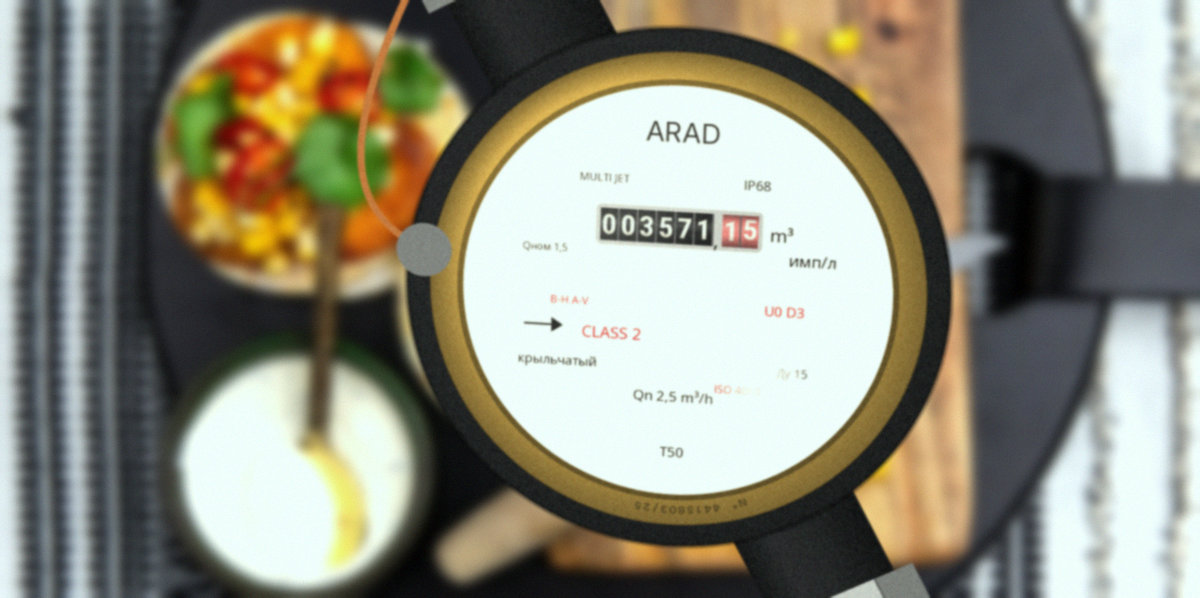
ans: m³ 3571.15
